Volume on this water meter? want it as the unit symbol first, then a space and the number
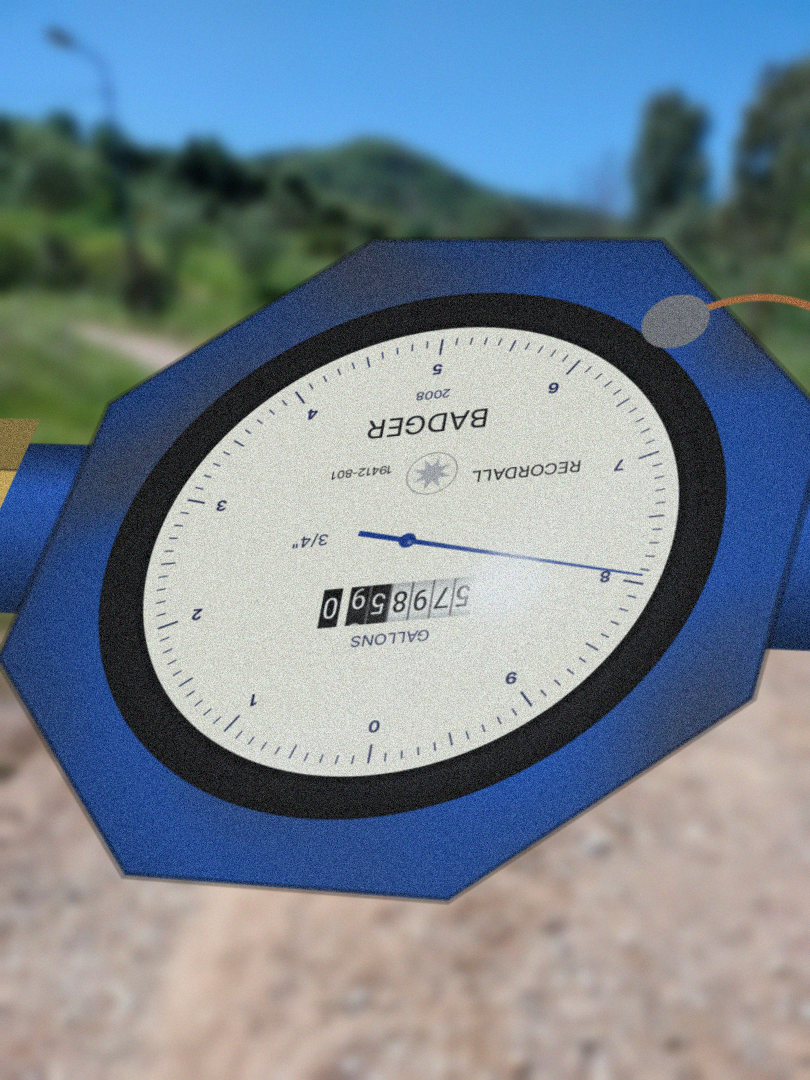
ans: gal 5798587.9
